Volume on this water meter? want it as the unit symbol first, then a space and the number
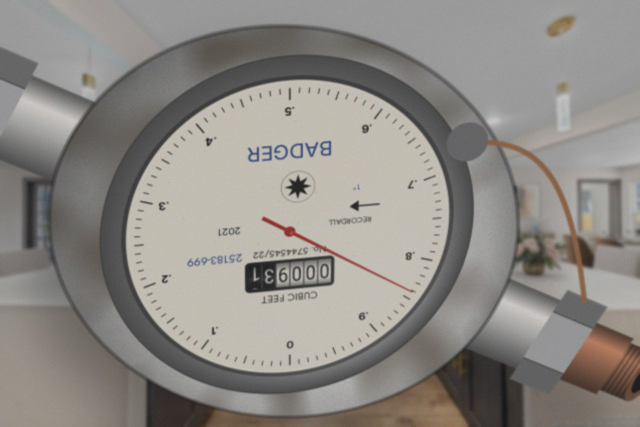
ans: ft³ 930.84
